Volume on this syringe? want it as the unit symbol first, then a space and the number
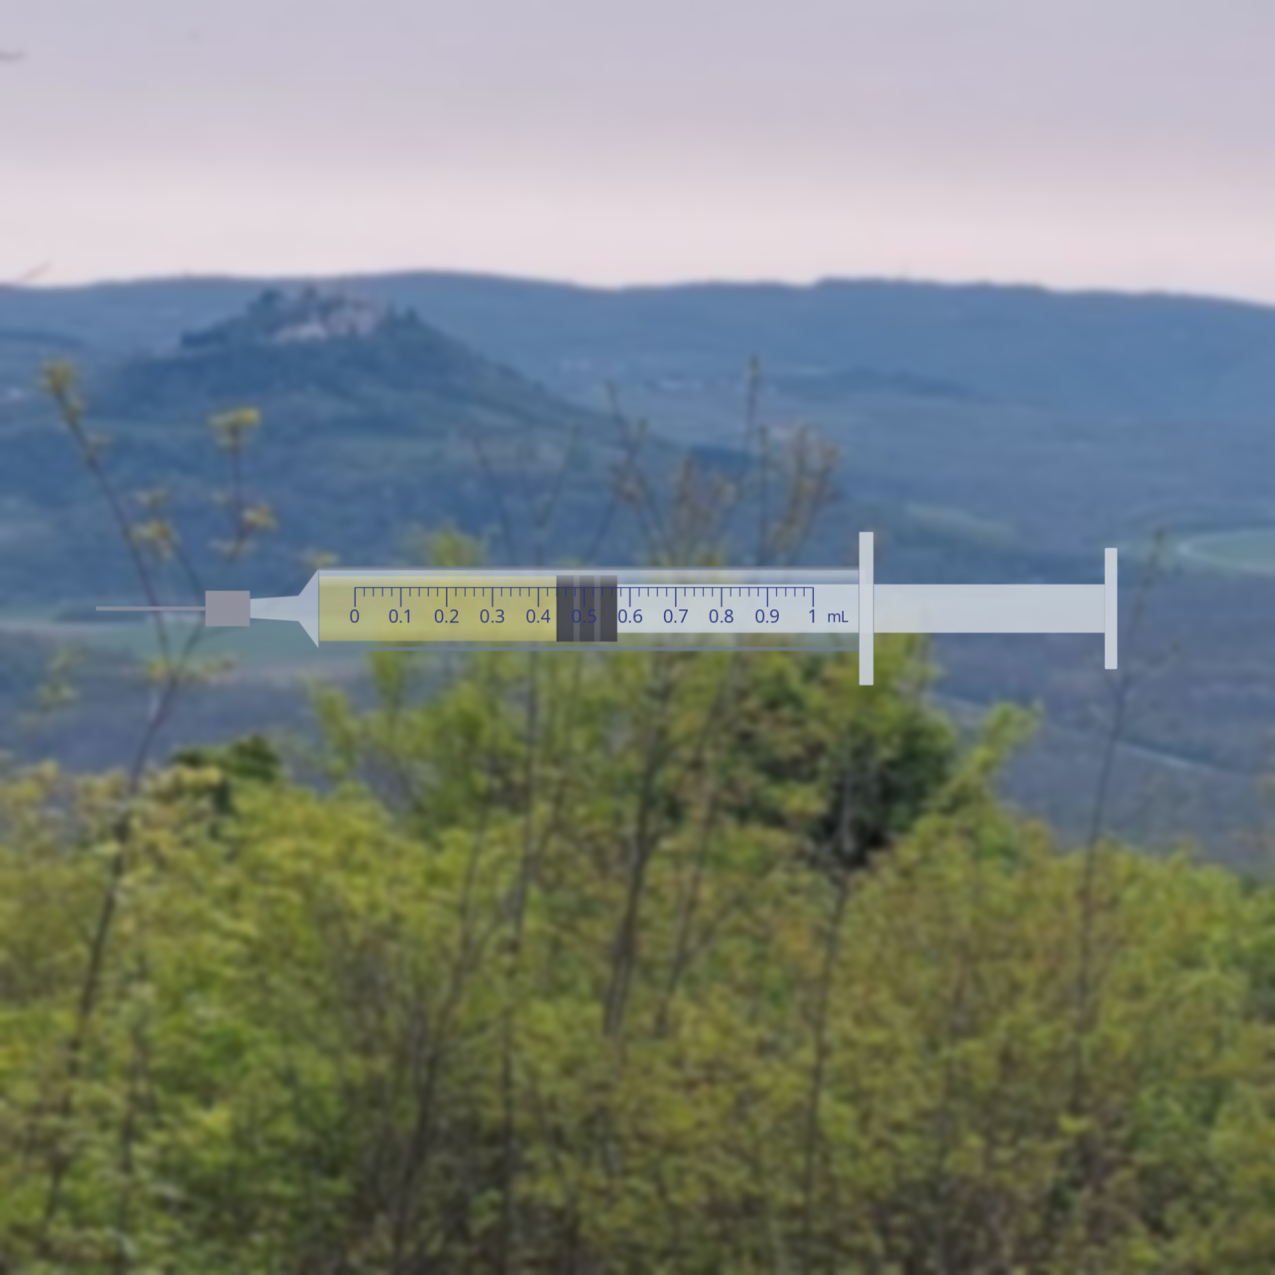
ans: mL 0.44
